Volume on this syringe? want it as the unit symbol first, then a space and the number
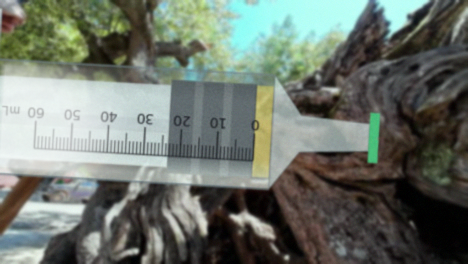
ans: mL 0
